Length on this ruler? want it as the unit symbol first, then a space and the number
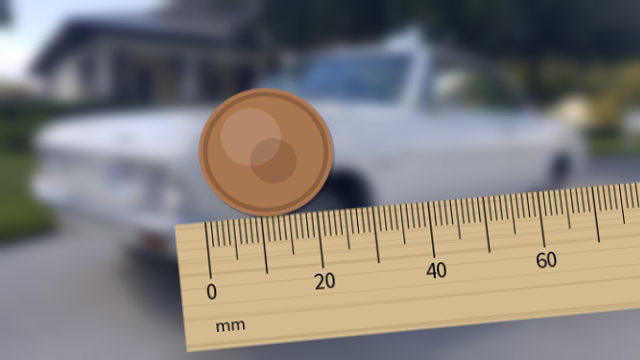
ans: mm 24
